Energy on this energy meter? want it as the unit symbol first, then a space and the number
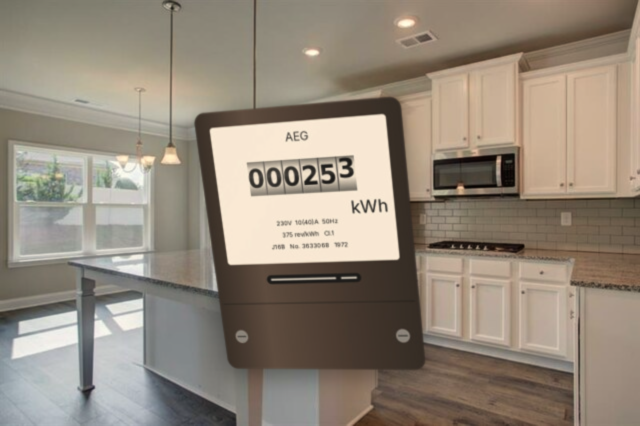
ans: kWh 253
